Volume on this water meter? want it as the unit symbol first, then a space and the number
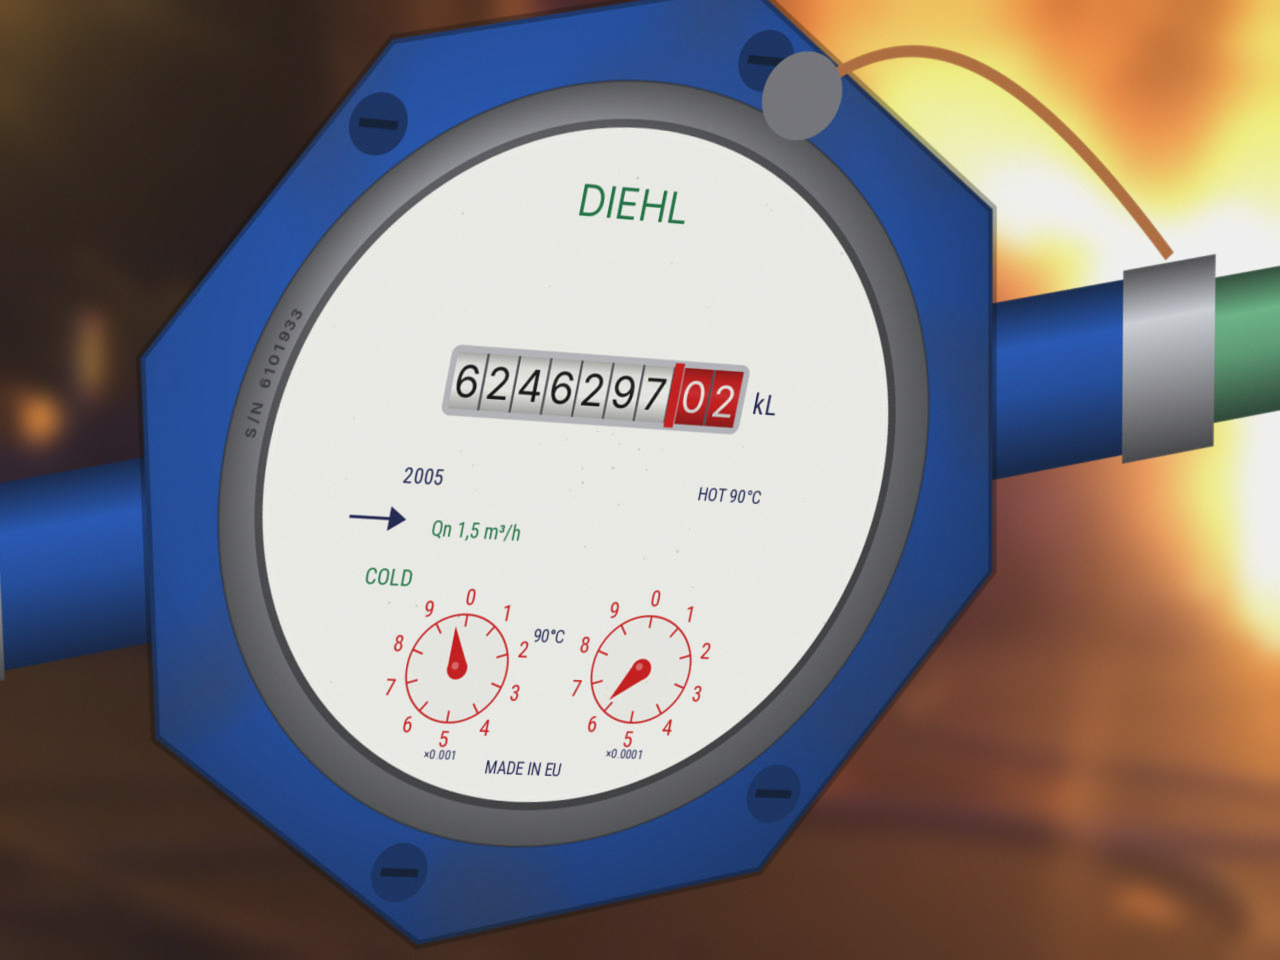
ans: kL 6246297.0196
